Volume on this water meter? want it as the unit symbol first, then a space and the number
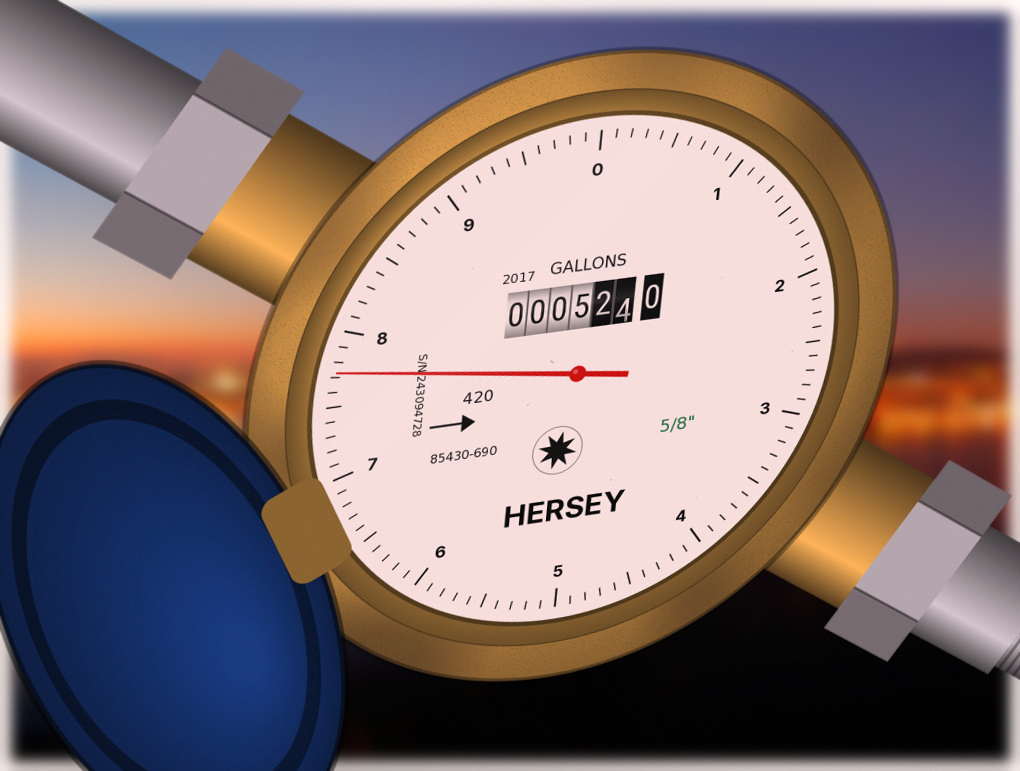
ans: gal 5237.7
